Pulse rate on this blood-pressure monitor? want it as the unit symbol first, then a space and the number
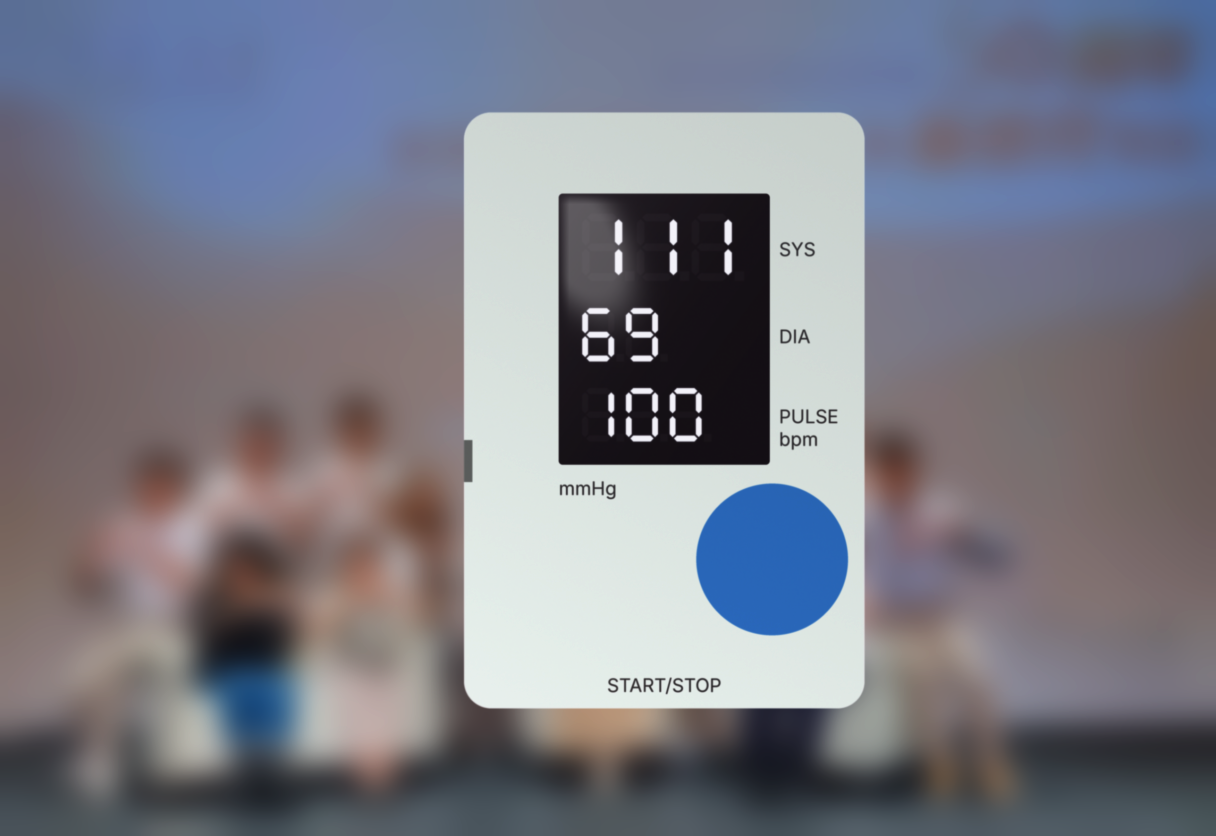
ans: bpm 100
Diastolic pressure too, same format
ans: mmHg 69
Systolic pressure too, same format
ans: mmHg 111
